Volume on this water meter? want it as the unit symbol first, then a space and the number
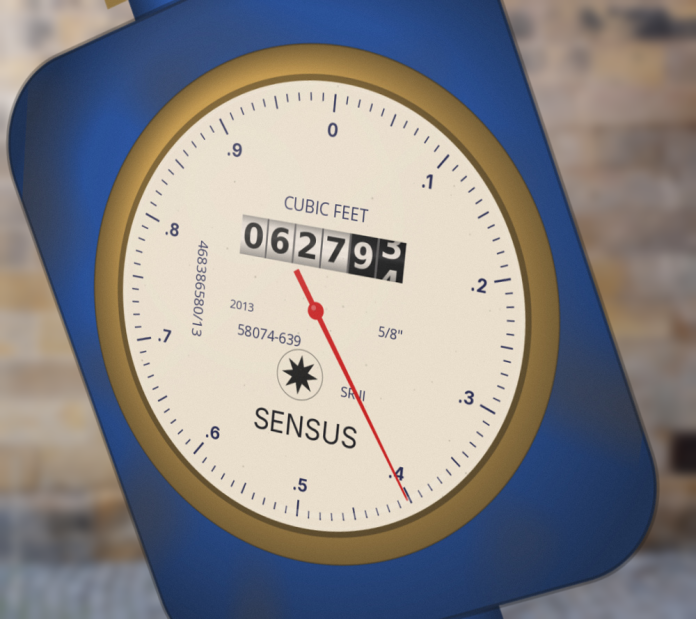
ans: ft³ 62793.40
